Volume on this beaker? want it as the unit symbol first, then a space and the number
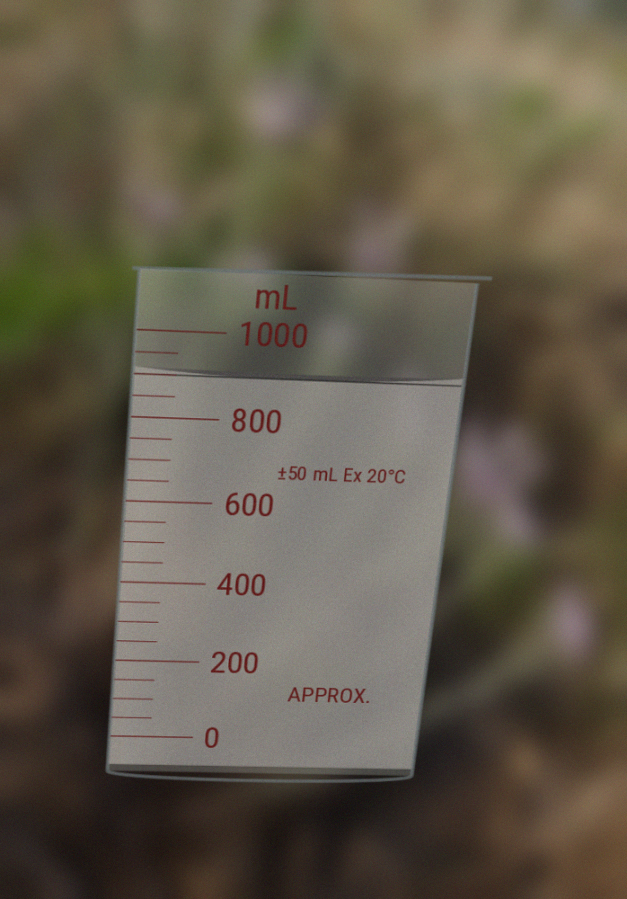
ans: mL 900
